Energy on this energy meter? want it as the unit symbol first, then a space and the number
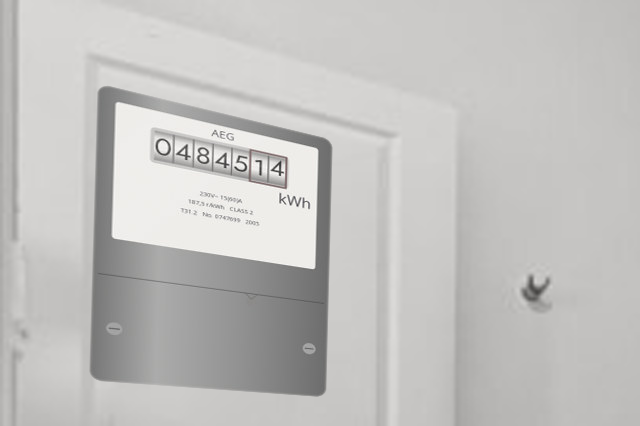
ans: kWh 4845.14
